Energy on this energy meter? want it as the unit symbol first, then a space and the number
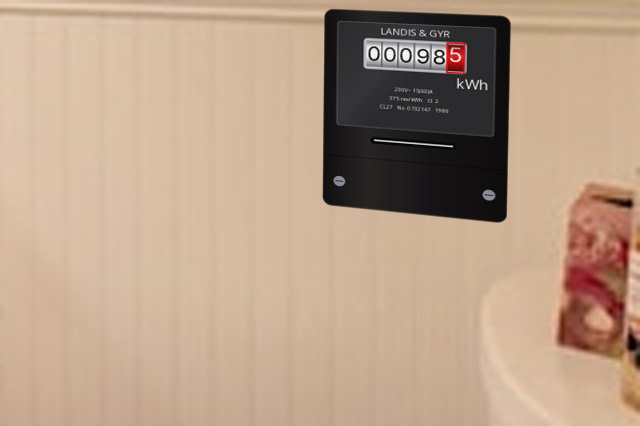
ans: kWh 98.5
